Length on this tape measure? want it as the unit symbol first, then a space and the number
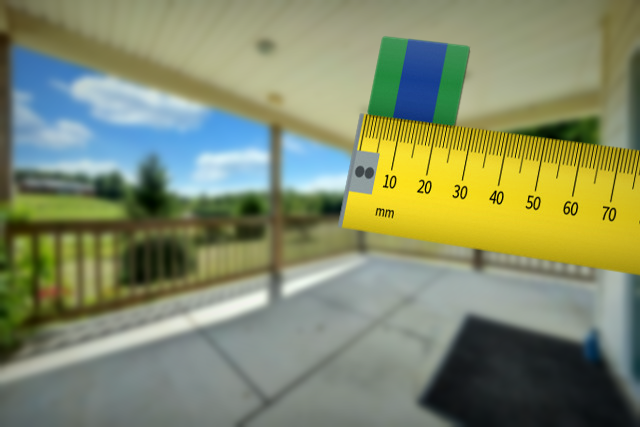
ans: mm 25
